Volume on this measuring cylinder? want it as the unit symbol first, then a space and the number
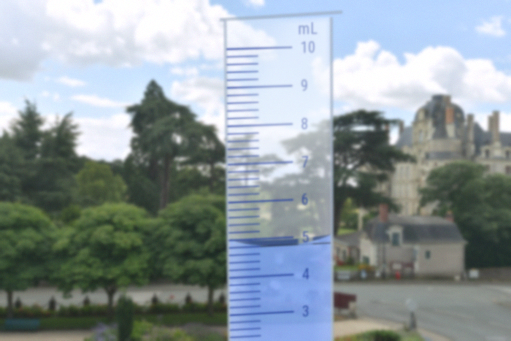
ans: mL 4.8
